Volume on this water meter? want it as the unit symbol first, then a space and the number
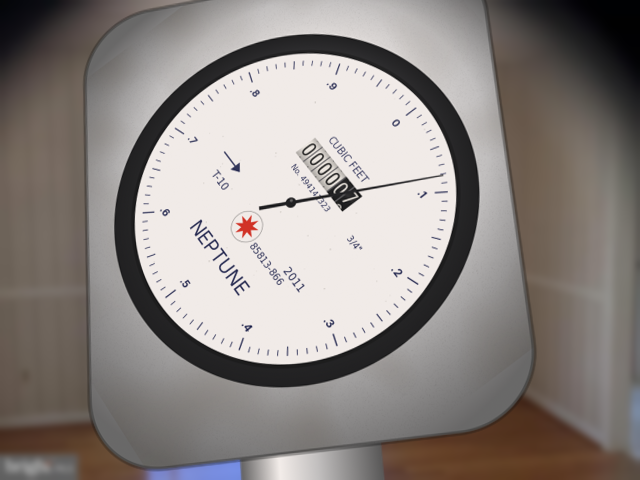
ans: ft³ 7.08
